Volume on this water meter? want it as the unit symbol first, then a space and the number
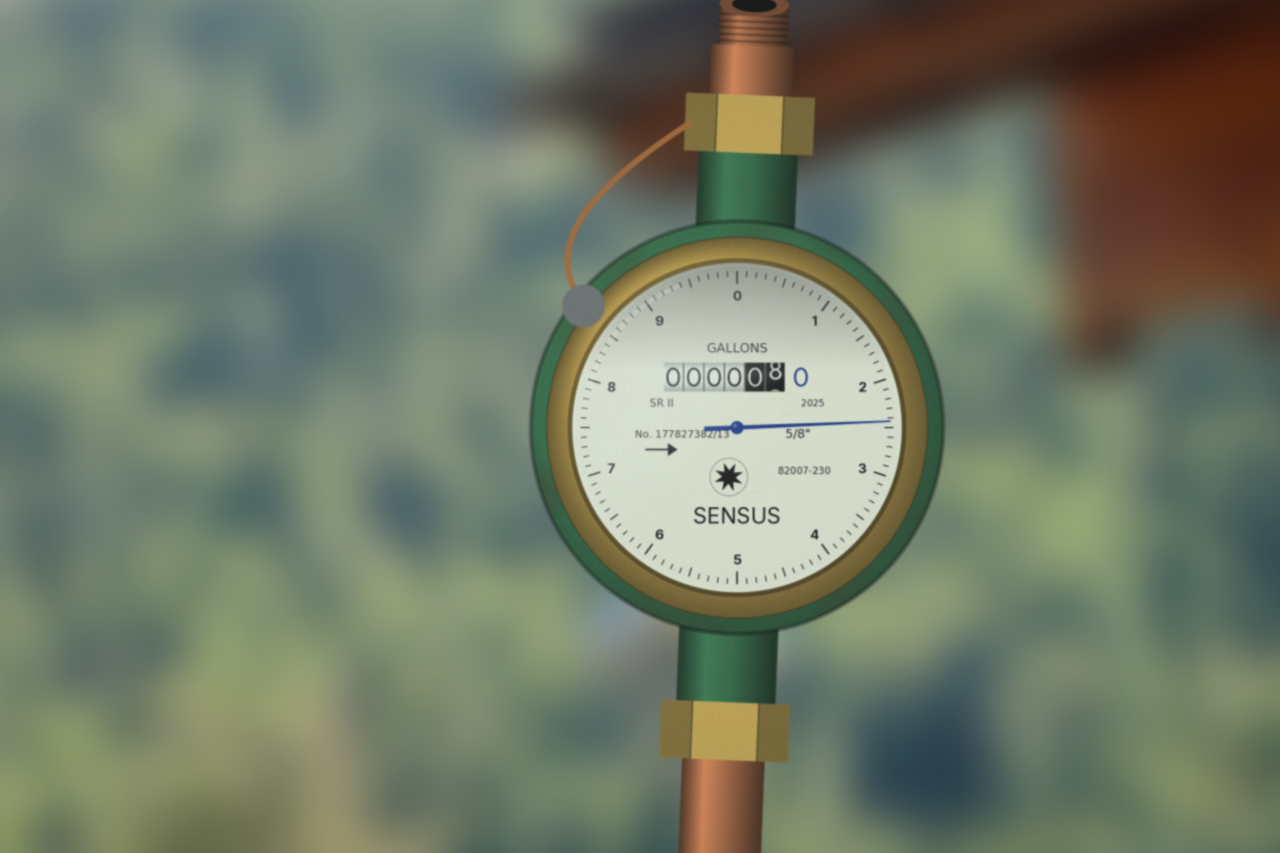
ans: gal 82.4
